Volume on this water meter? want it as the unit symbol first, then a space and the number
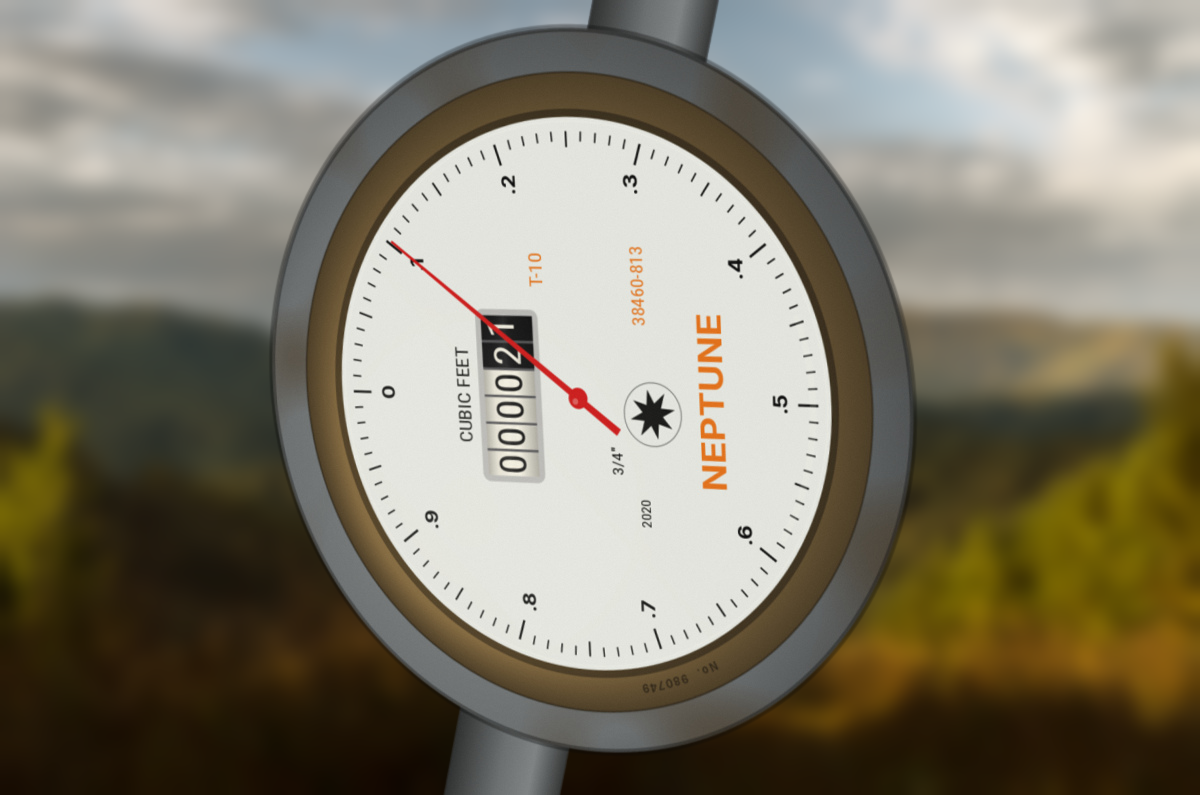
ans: ft³ 21.10
